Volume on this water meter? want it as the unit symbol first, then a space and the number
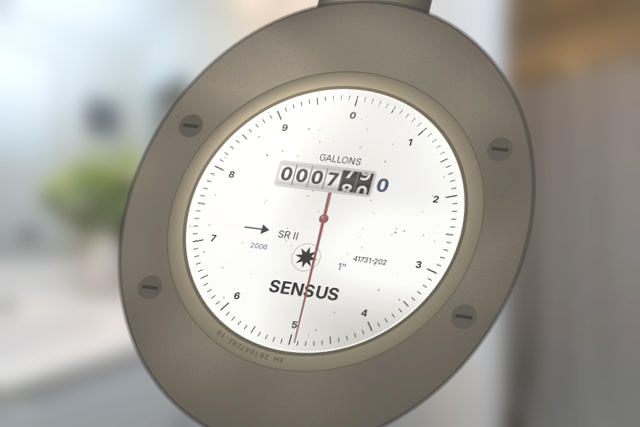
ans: gal 7794.9
